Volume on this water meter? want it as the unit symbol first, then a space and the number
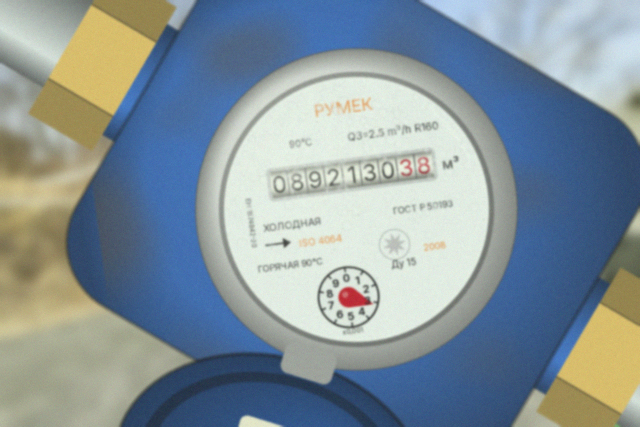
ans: m³ 892130.383
